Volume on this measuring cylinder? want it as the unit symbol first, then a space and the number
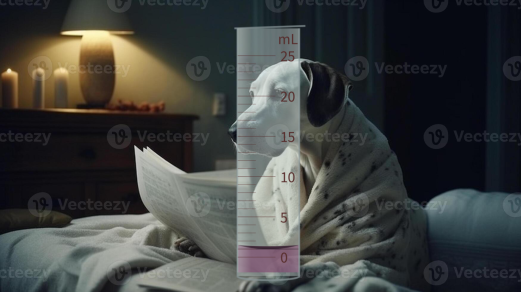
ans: mL 1
